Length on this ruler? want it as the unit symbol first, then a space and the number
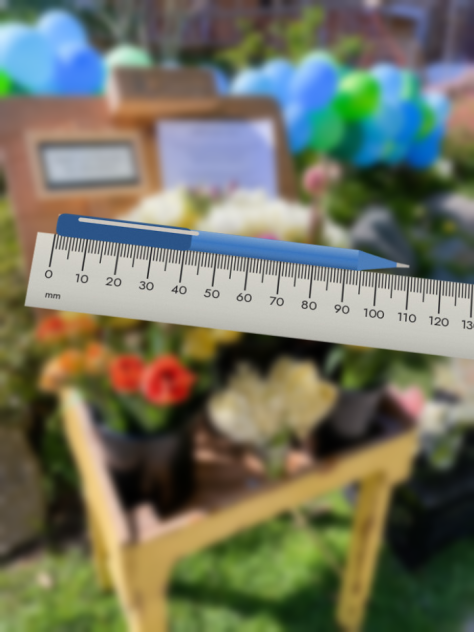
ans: mm 110
